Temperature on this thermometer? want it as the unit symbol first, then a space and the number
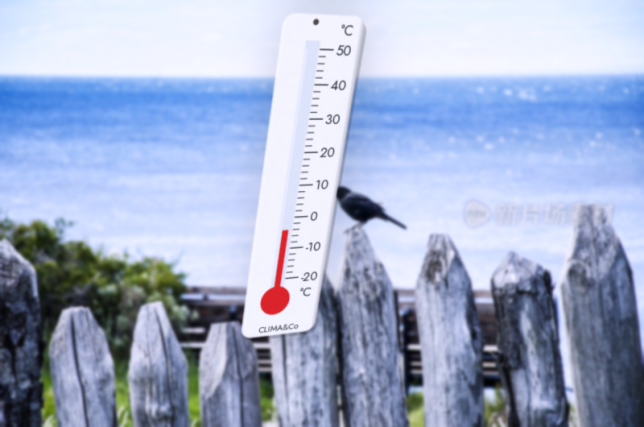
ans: °C -4
